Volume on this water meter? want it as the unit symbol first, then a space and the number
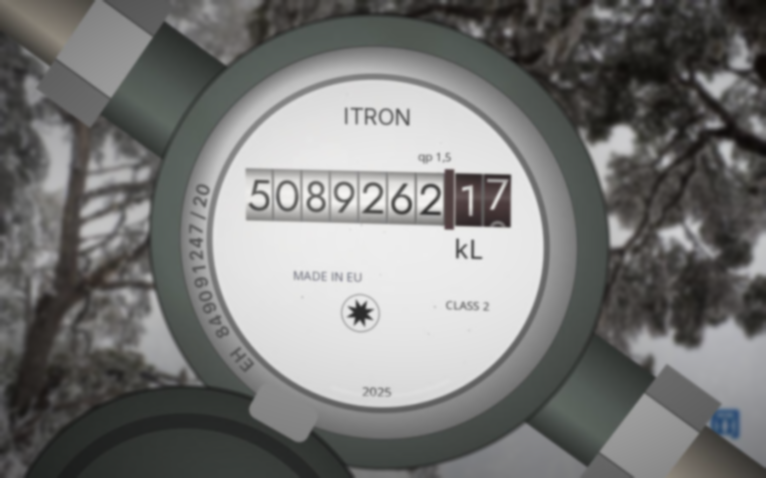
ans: kL 5089262.17
